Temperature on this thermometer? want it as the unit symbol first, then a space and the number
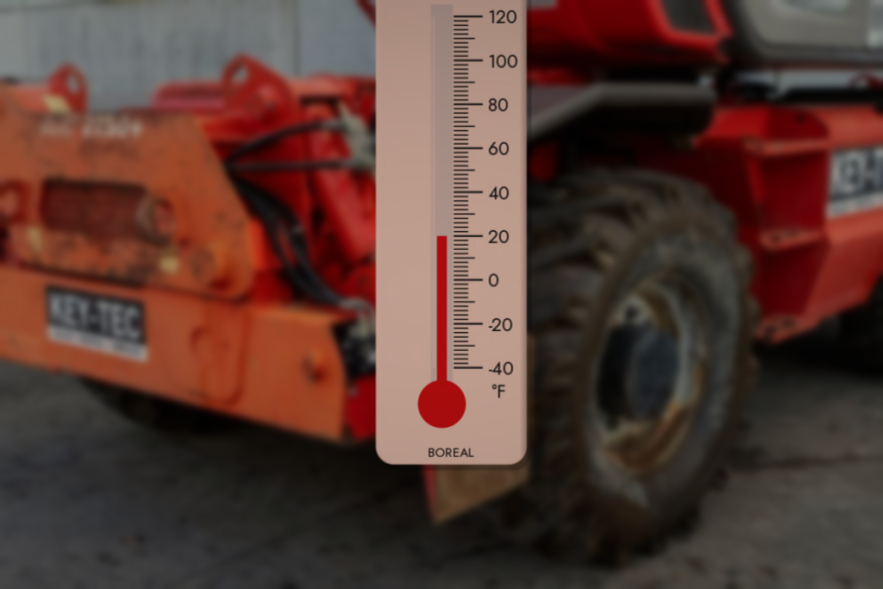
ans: °F 20
